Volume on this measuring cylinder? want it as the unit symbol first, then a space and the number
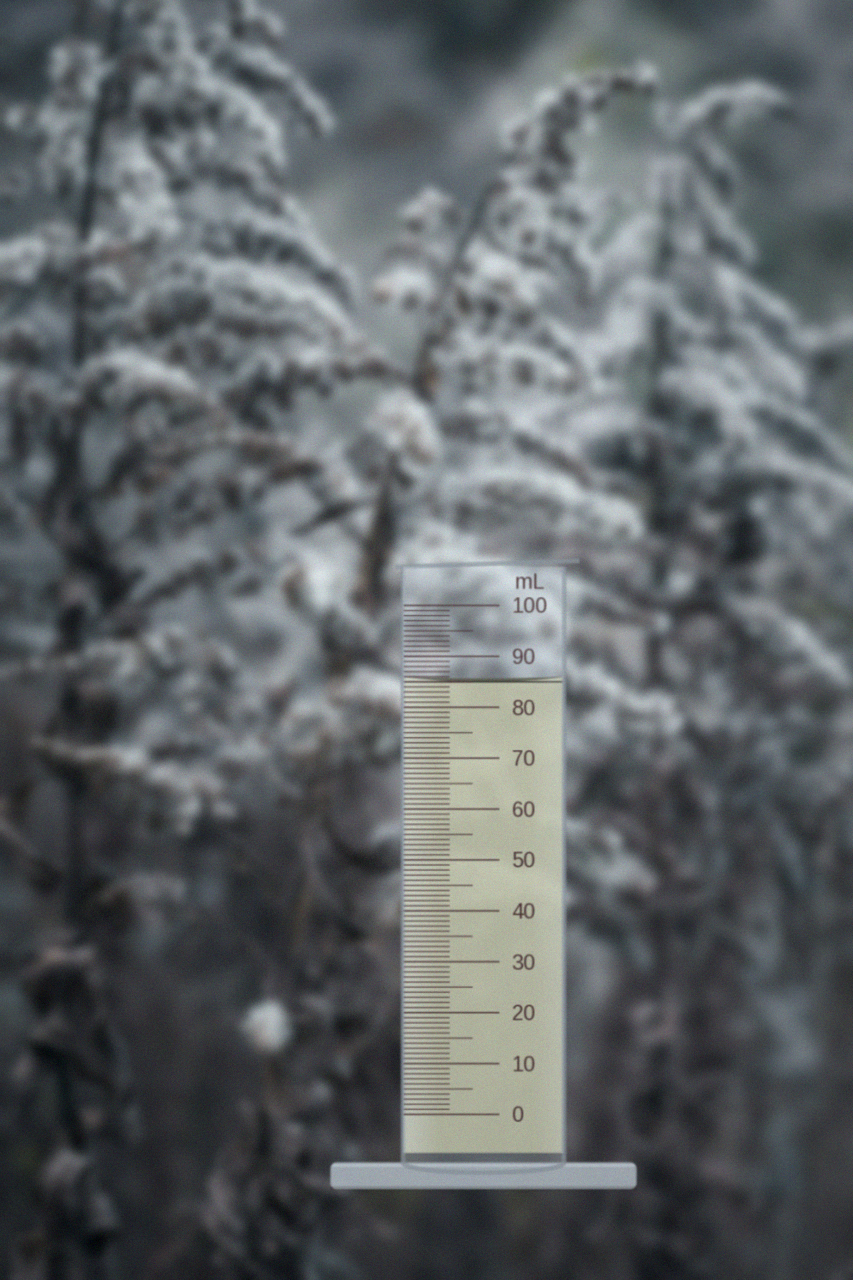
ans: mL 85
